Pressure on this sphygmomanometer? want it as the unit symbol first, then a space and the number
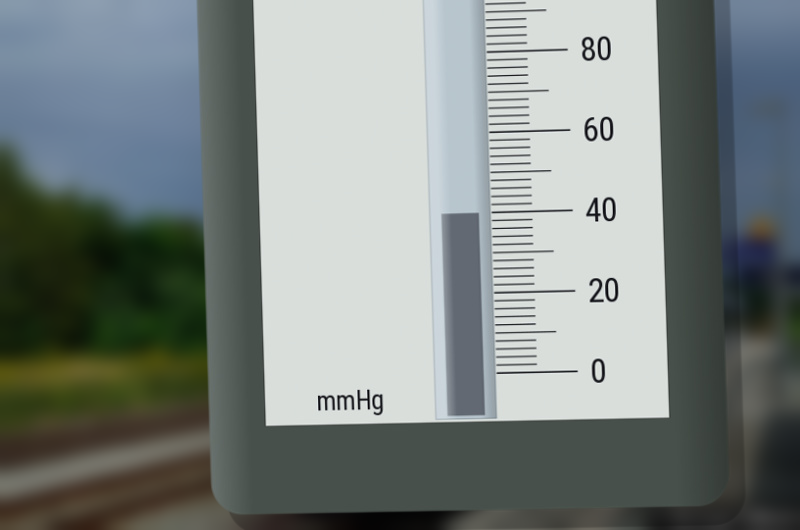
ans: mmHg 40
